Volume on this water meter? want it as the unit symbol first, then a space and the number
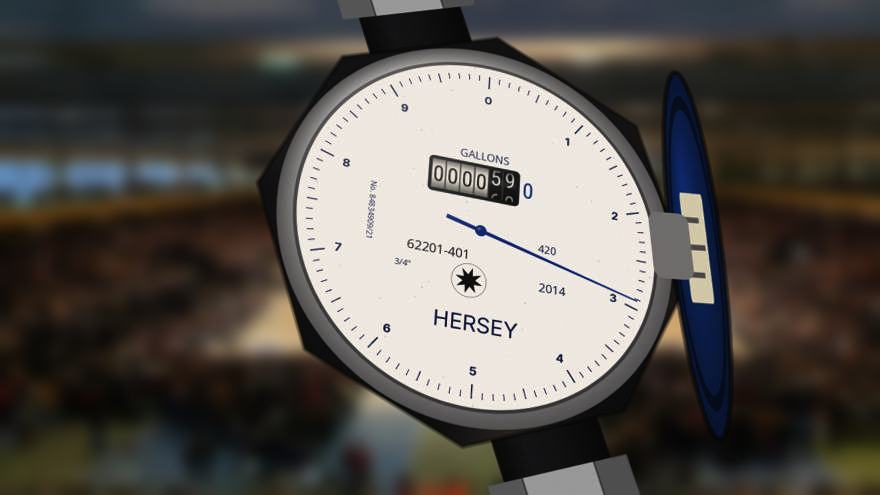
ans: gal 592.9
